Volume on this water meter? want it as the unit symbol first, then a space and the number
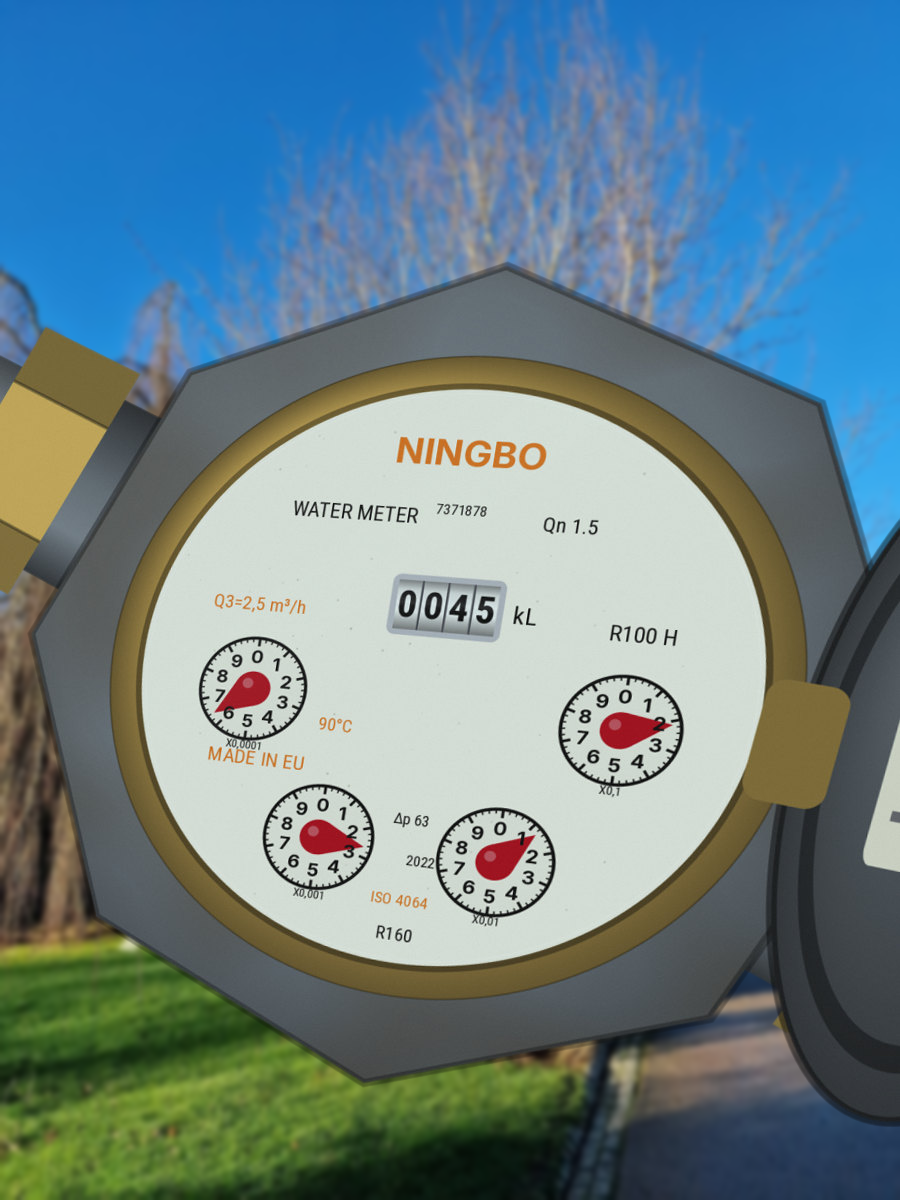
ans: kL 45.2126
